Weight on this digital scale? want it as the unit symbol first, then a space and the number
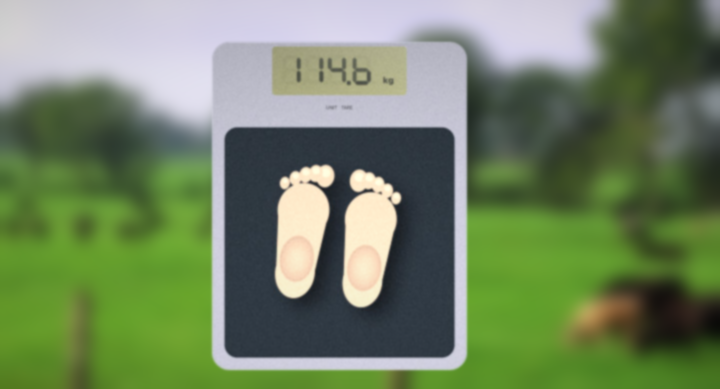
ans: kg 114.6
